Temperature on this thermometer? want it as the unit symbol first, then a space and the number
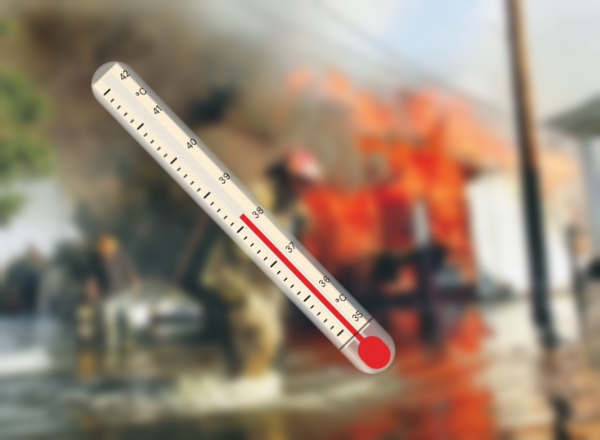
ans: °C 38.2
